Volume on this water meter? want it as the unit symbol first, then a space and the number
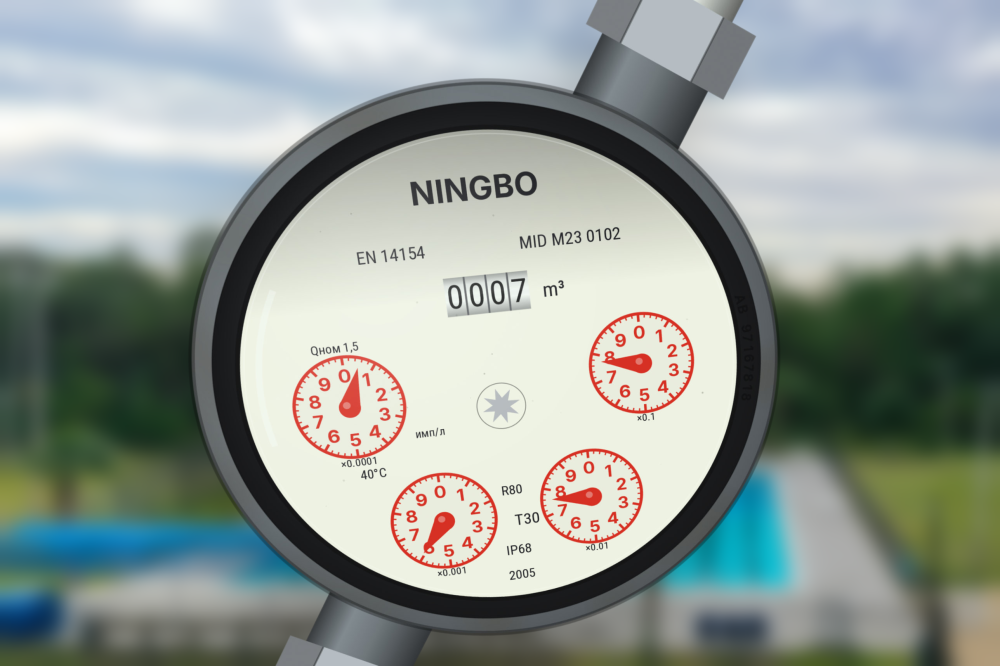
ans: m³ 7.7760
